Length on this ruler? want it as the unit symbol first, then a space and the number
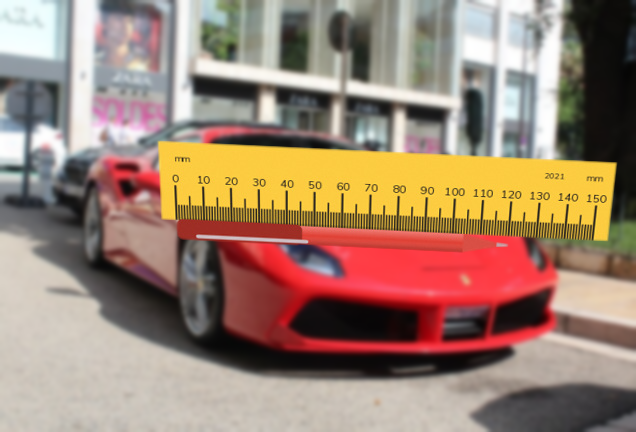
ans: mm 120
